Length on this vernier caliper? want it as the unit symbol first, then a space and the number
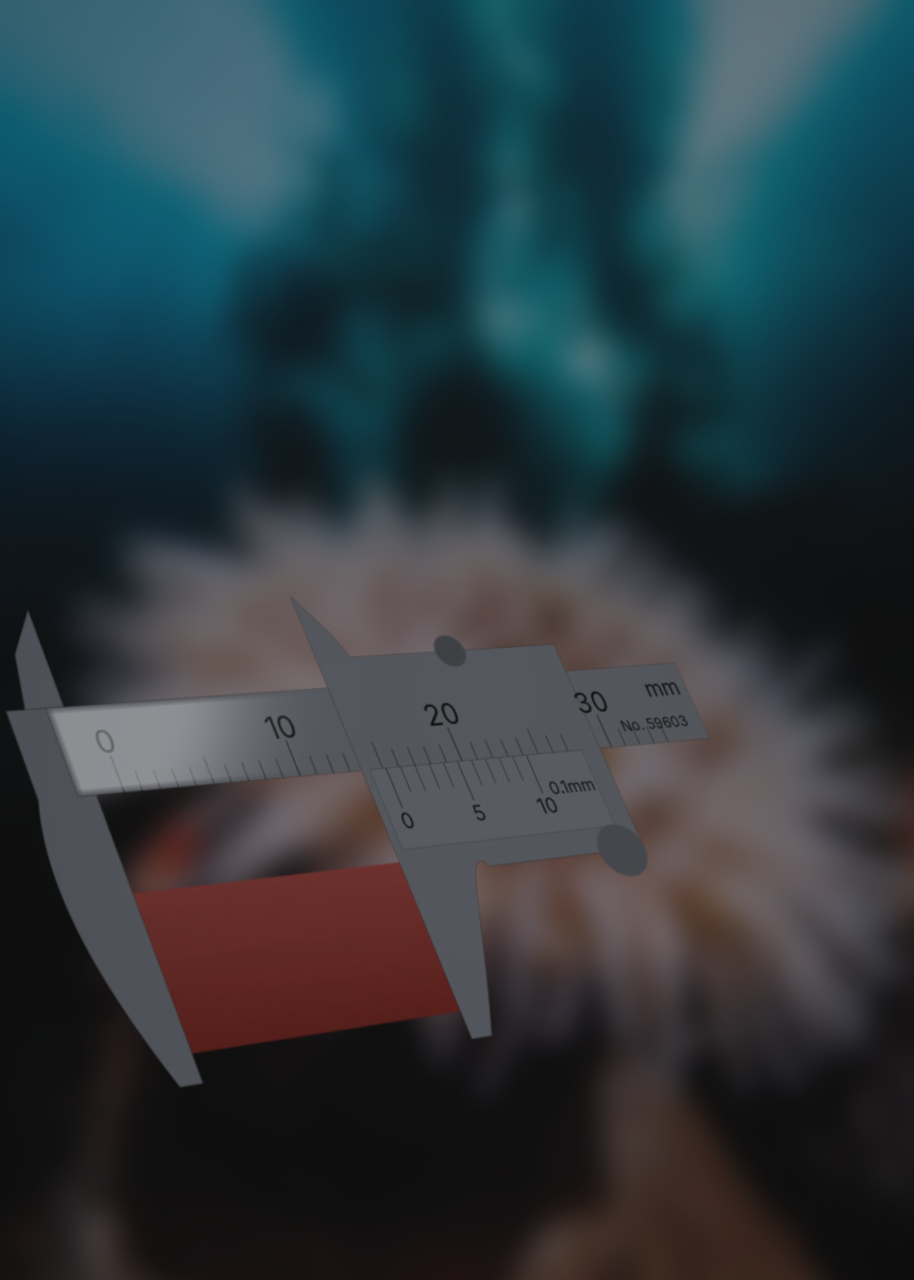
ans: mm 15.2
